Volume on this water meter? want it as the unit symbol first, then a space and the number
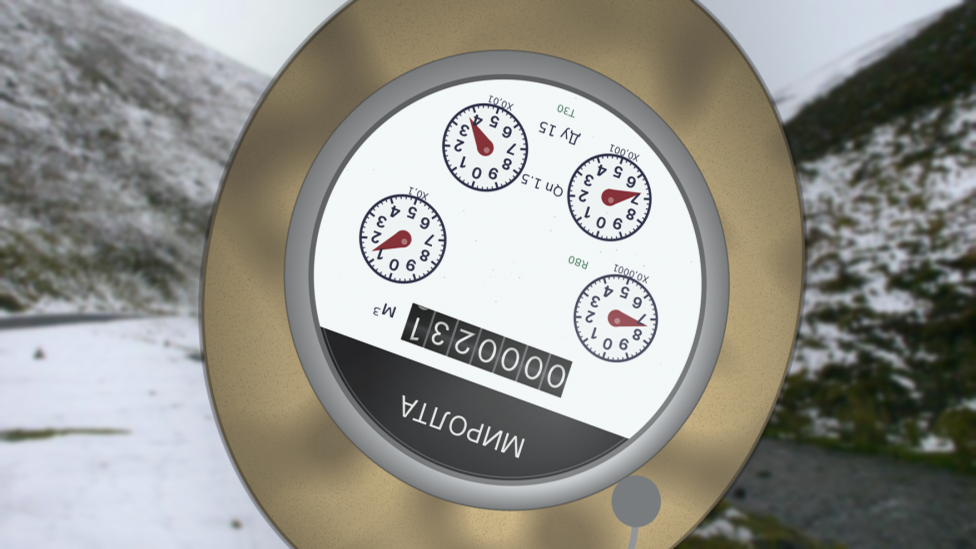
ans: m³ 231.1367
